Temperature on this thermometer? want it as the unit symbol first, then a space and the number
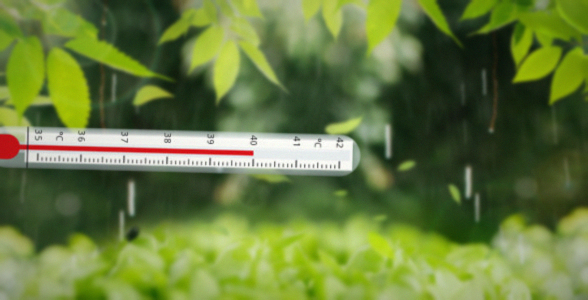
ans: °C 40
